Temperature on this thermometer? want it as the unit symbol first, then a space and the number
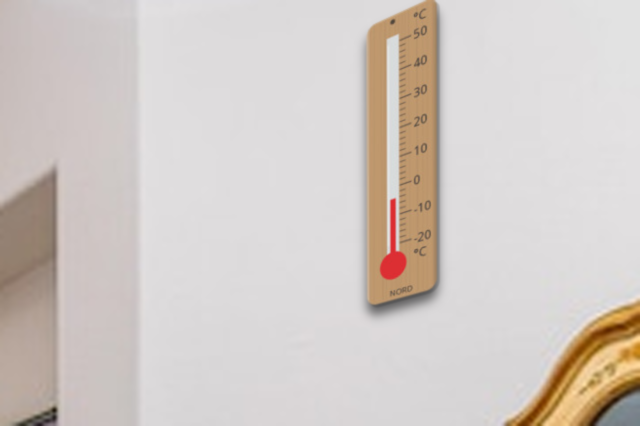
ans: °C -4
